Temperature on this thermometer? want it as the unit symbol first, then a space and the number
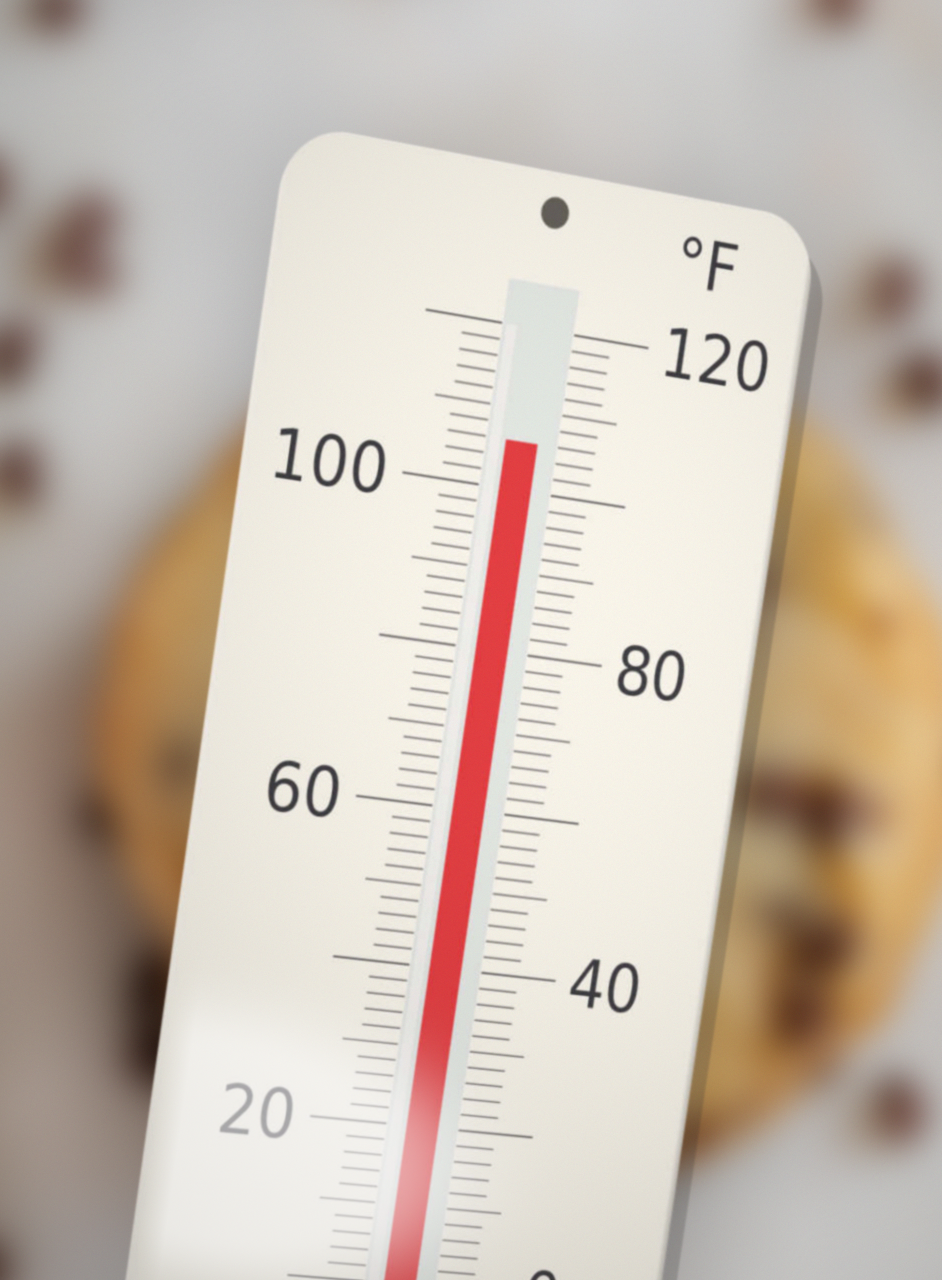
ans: °F 106
